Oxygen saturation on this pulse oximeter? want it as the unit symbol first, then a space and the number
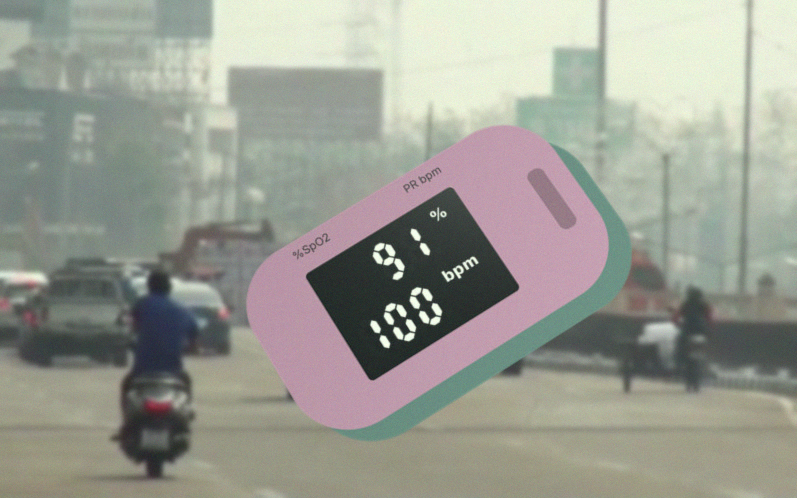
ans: % 91
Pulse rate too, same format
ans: bpm 100
